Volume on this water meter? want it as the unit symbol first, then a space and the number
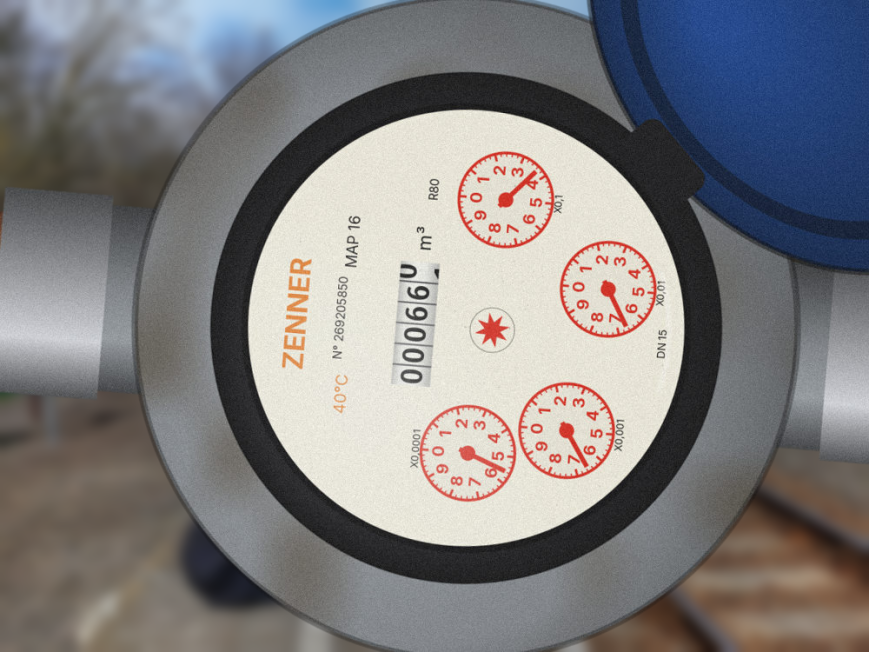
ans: m³ 660.3665
